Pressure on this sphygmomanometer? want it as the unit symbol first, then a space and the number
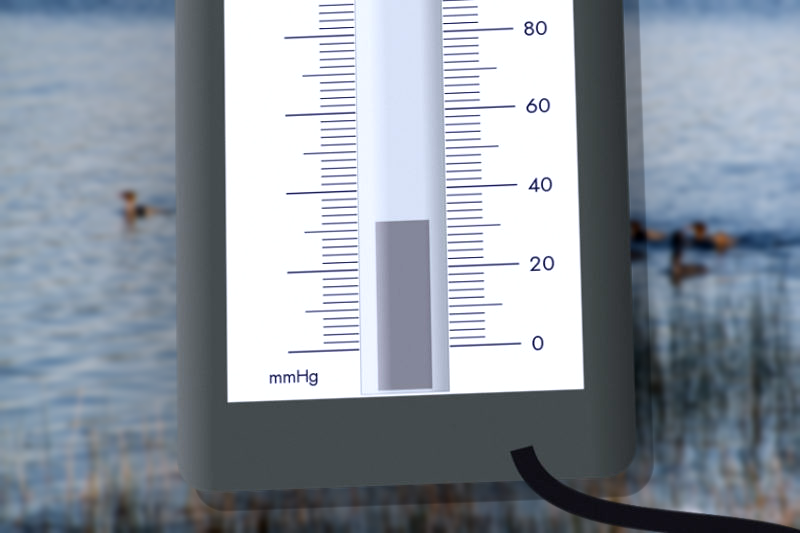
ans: mmHg 32
